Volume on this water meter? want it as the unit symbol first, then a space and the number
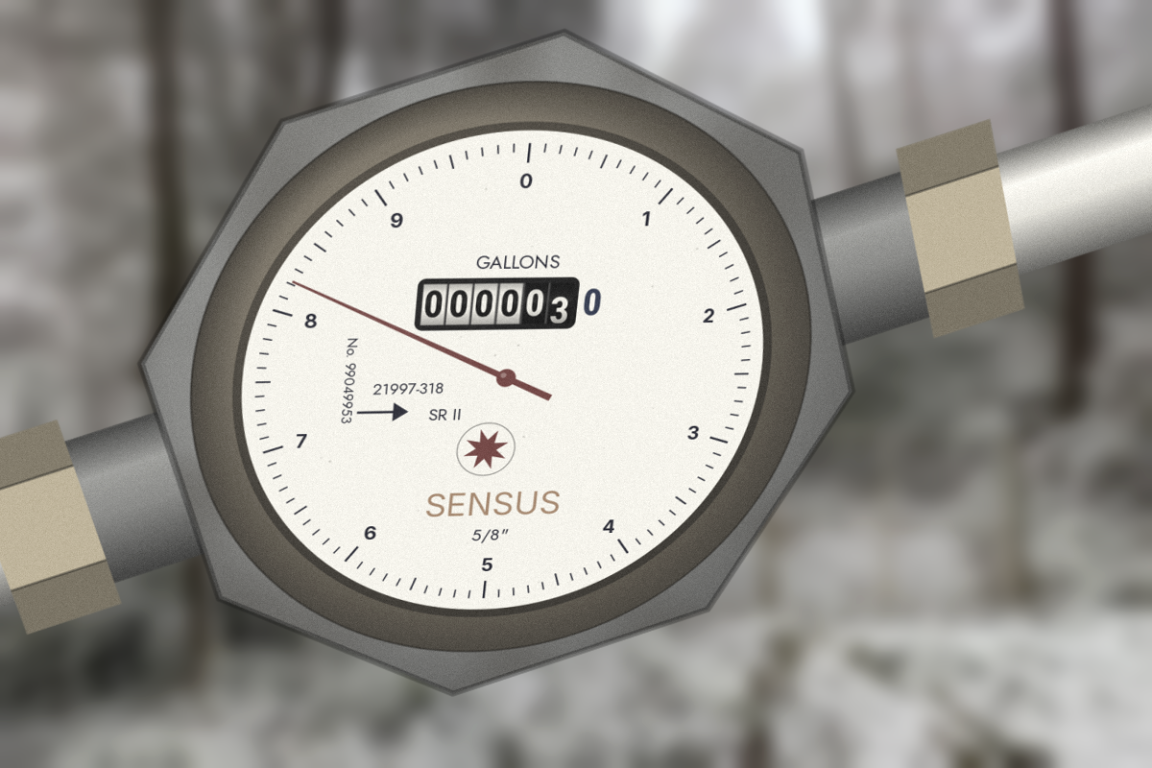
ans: gal 28.2
